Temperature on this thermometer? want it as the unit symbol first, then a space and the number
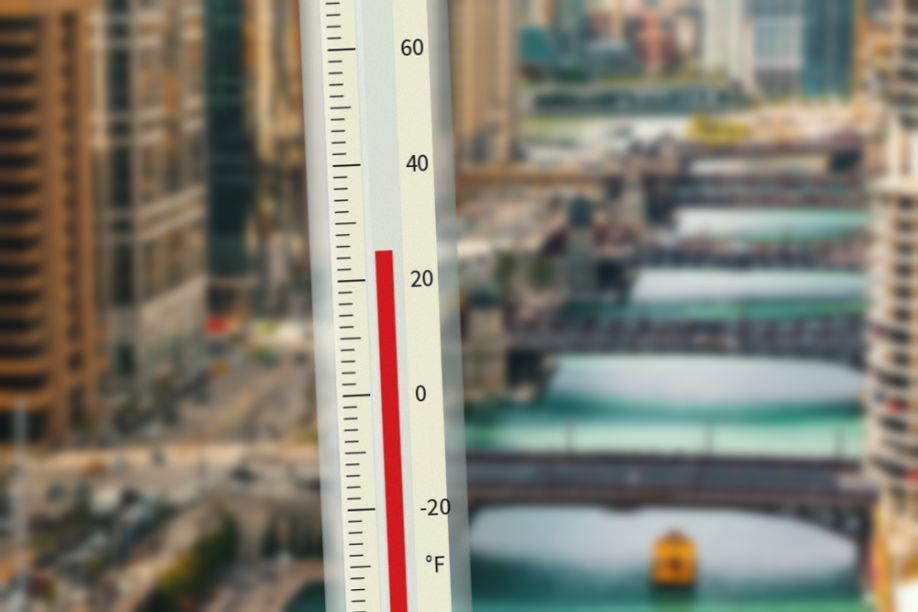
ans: °F 25
